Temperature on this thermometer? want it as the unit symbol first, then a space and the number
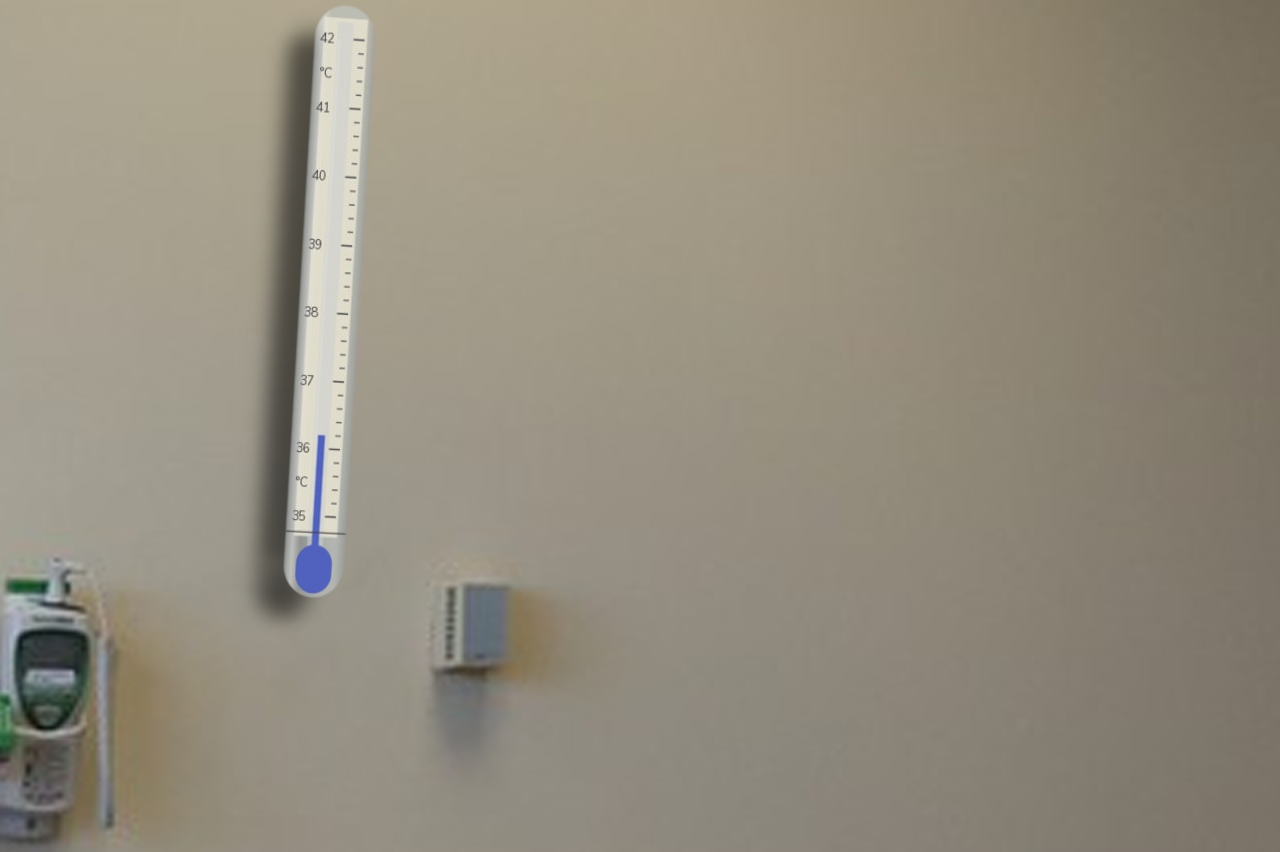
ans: °C 36.2
